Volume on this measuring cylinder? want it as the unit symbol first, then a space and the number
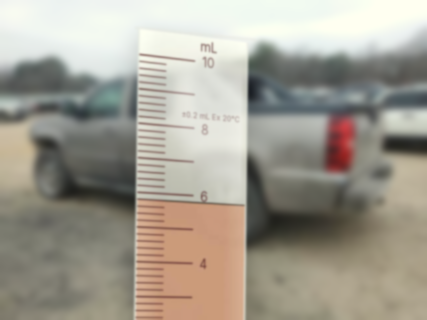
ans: mL 5.8
